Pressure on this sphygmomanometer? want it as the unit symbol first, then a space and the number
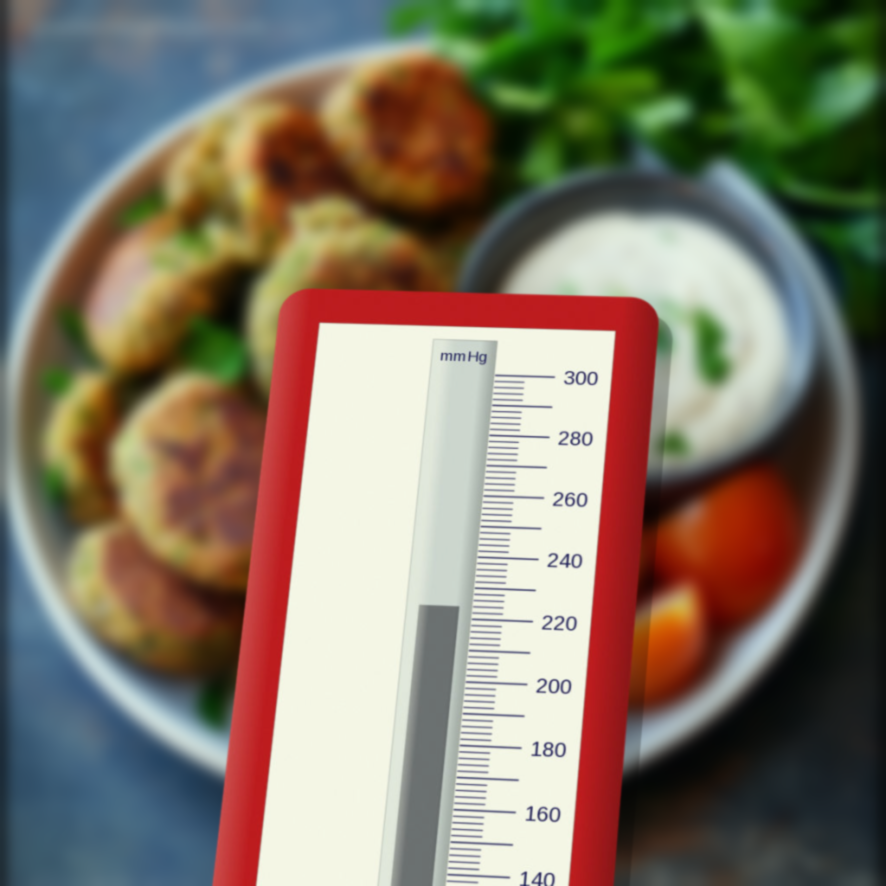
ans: mmHg 224
